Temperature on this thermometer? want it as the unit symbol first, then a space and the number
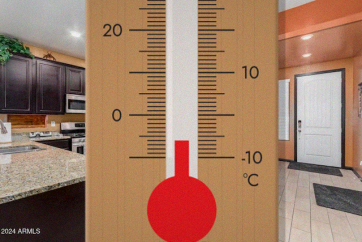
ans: °C -6
